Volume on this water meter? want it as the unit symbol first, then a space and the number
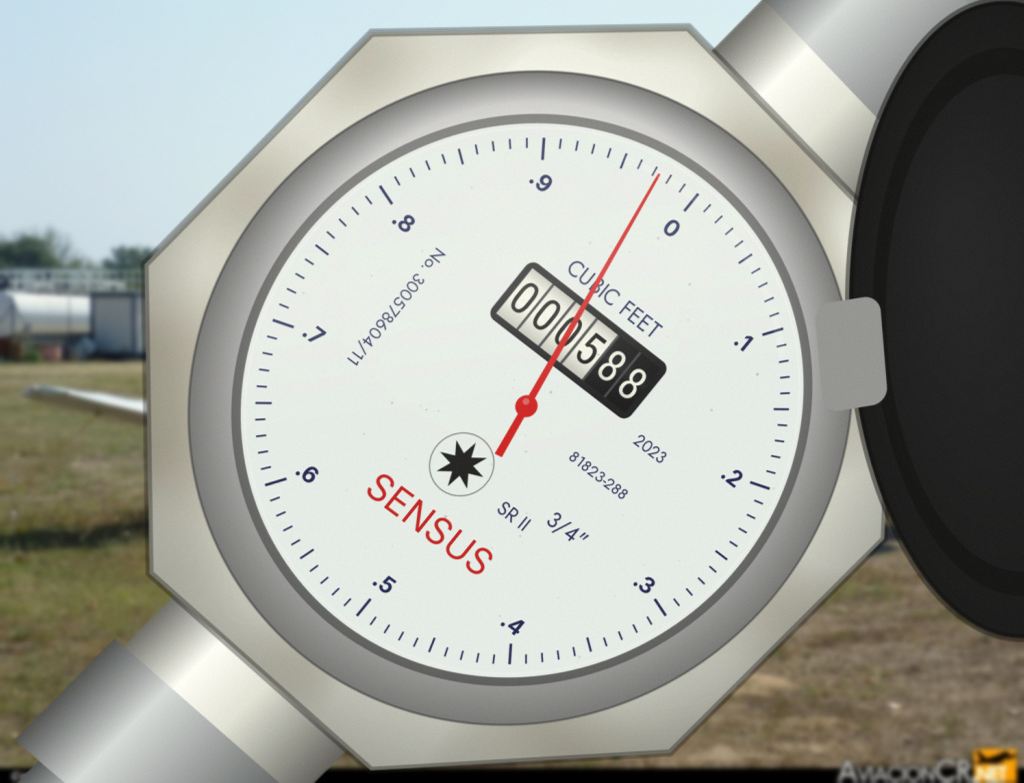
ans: ft³ 587.97
